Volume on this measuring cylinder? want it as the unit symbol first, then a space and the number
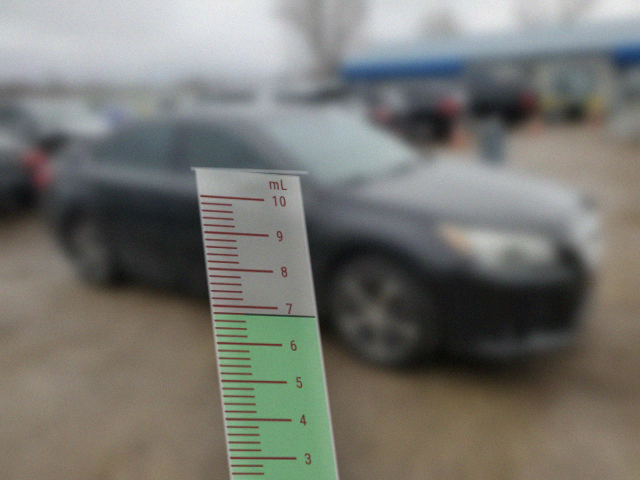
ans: mL 6.8
